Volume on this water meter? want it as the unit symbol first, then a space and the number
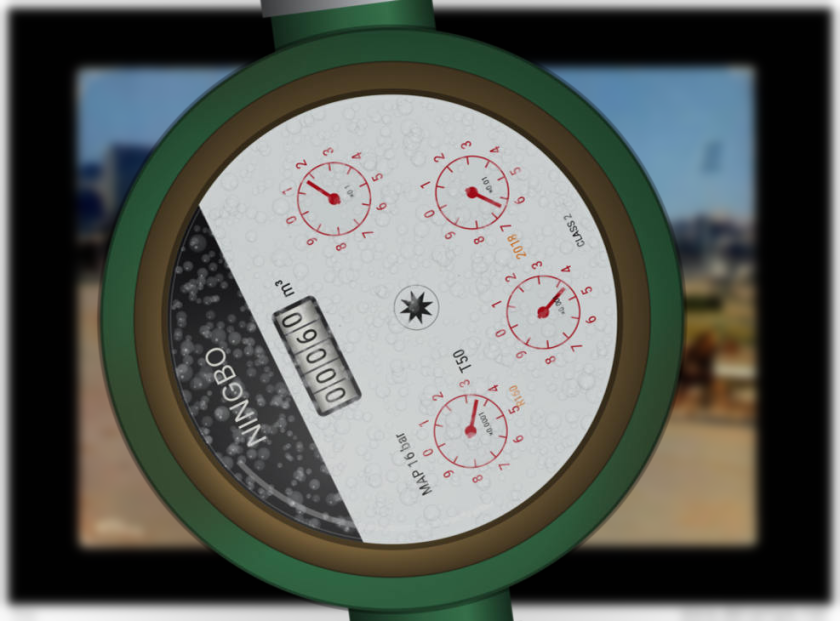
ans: m³ 60.1643
